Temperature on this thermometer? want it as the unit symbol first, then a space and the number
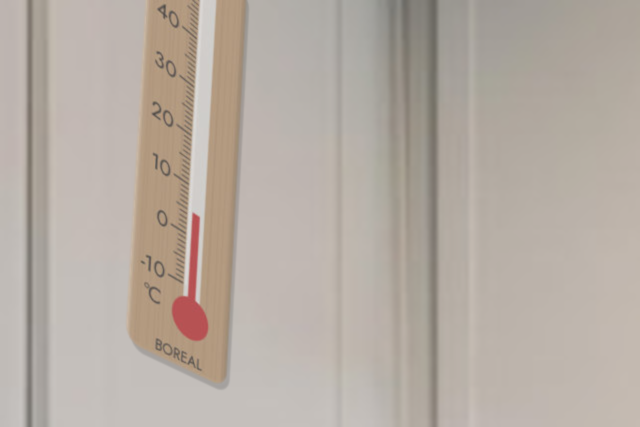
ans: °C 5
